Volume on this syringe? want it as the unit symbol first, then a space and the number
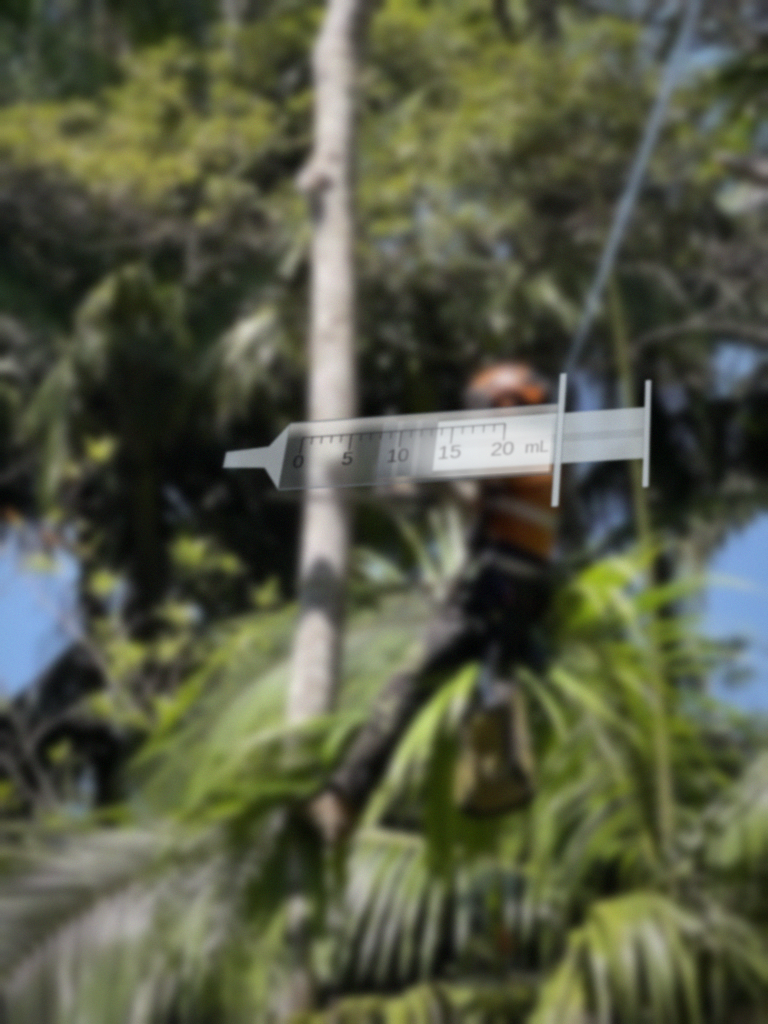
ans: mL 8
